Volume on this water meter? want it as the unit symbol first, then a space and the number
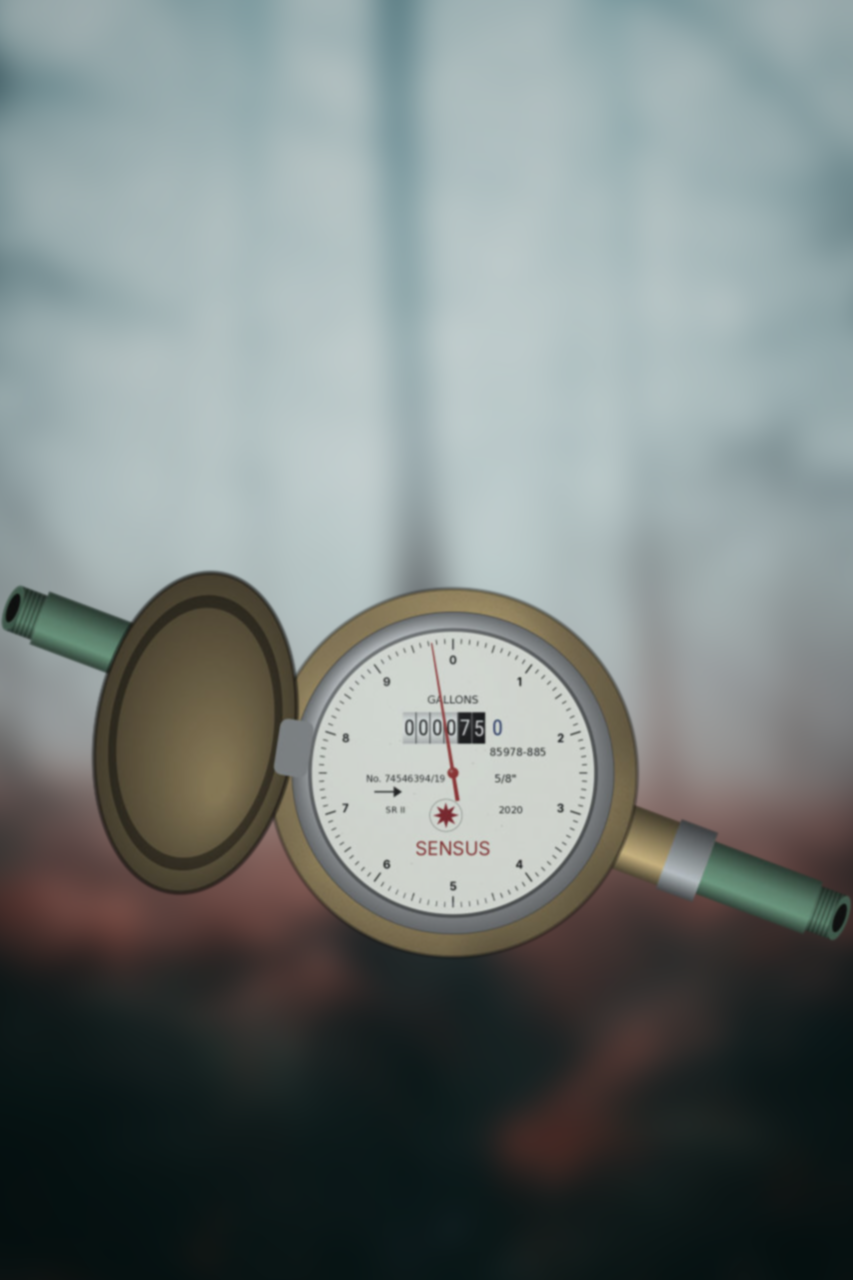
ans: gal 749.7
